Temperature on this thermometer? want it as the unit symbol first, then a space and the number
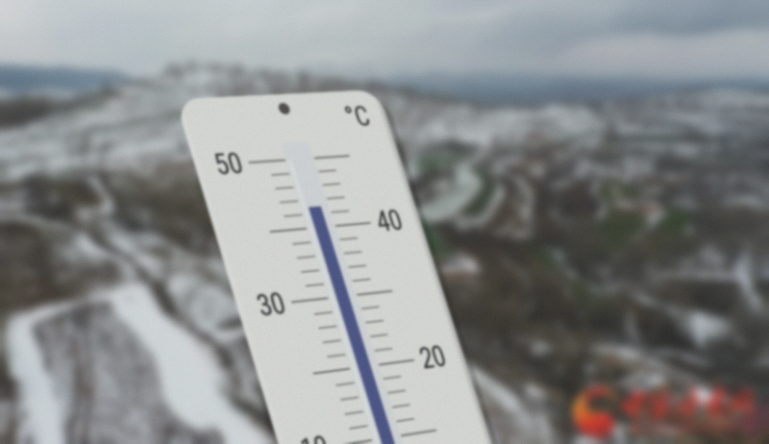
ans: °C 43
